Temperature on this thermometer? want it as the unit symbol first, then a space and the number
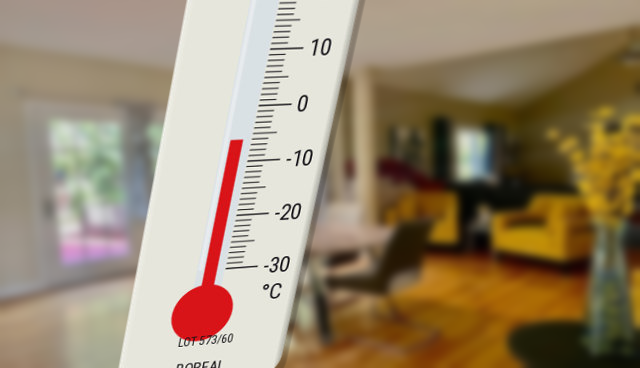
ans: °C -6
